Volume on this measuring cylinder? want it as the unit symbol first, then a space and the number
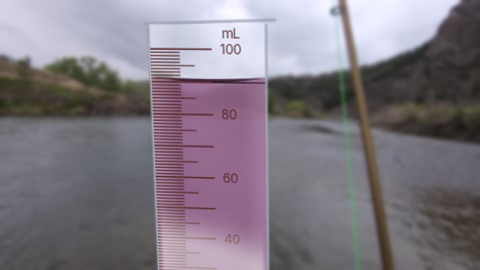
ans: mL 90
